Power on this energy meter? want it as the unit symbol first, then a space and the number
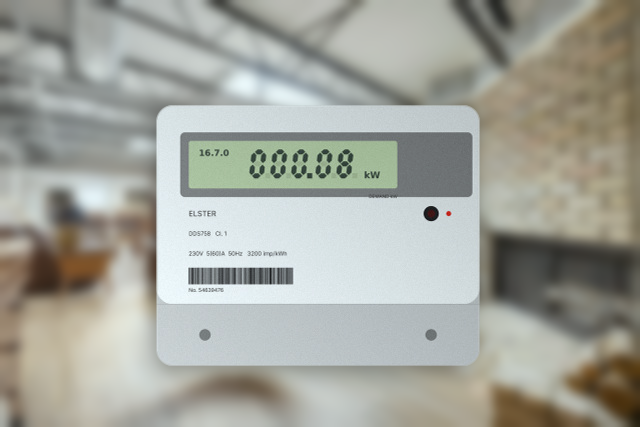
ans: kW 0.08
